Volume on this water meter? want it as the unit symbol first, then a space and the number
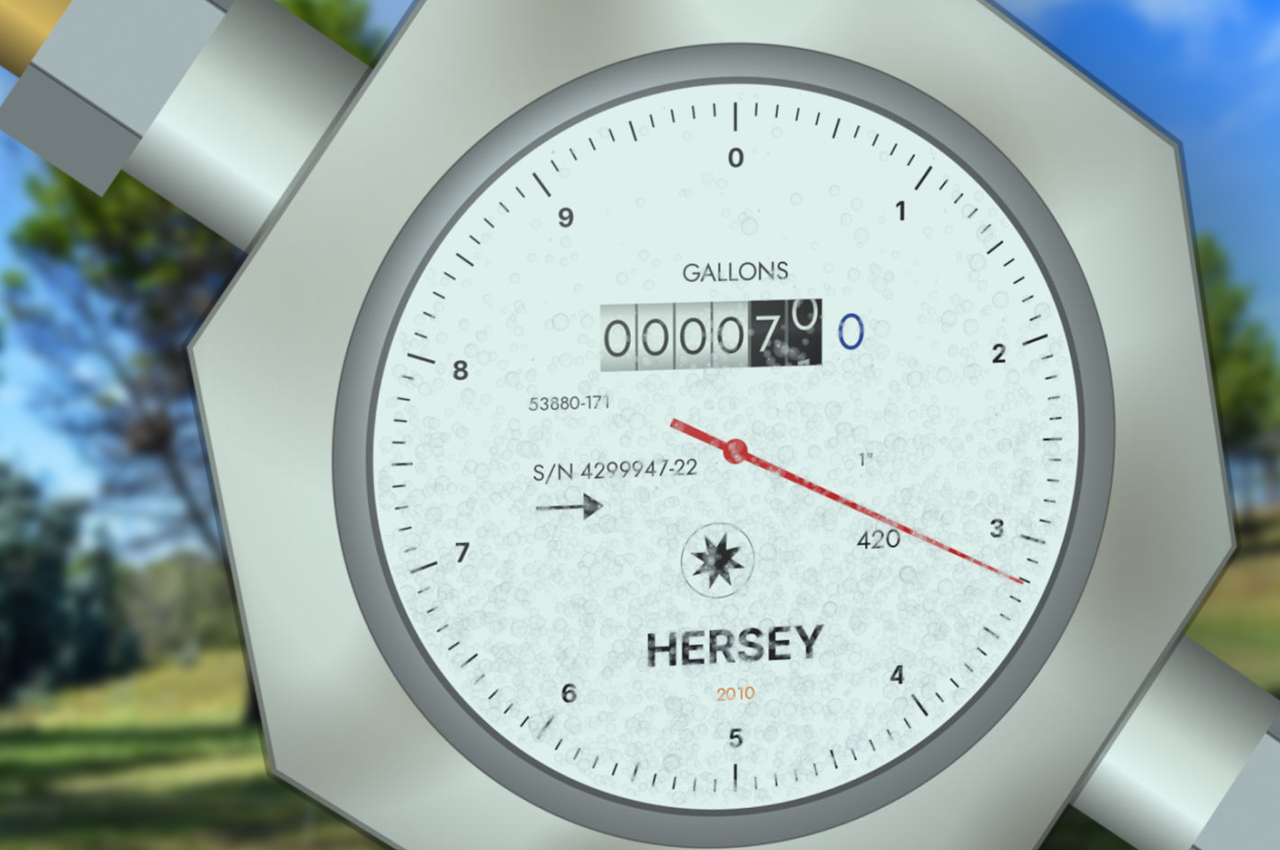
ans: gal 703.2
